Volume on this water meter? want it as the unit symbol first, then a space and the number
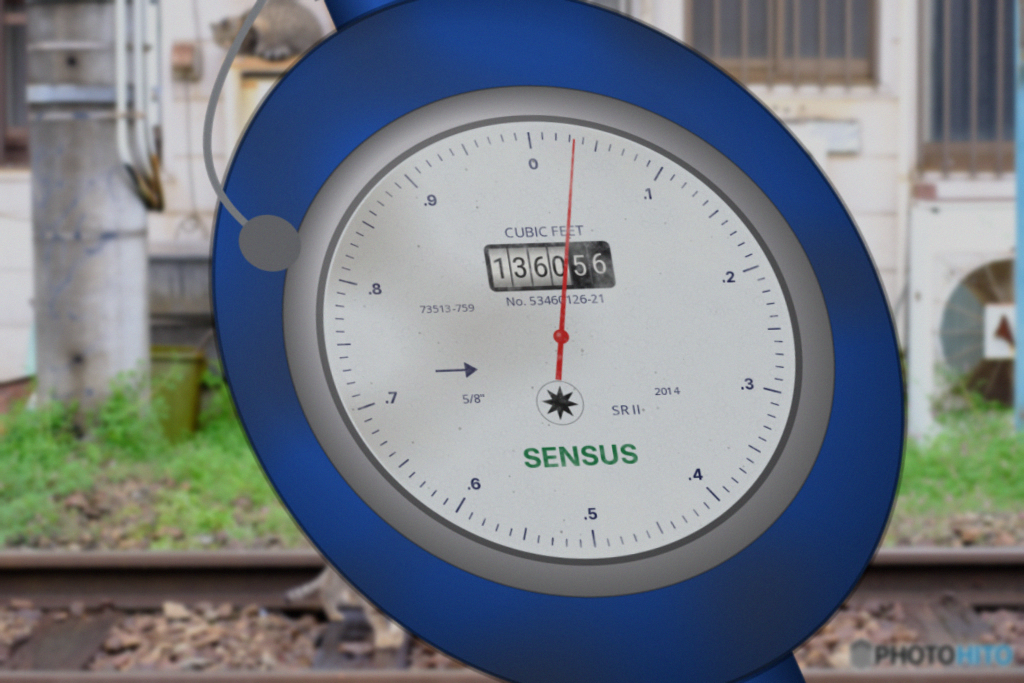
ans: ft³ 136056.03
